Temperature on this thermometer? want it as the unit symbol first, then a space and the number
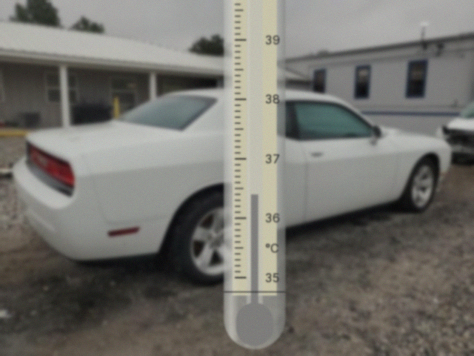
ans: °C 36.4
